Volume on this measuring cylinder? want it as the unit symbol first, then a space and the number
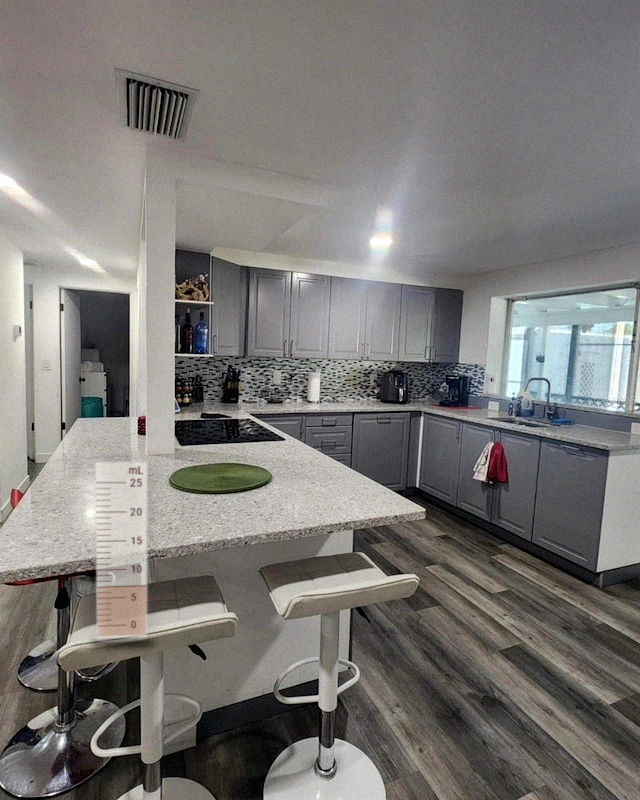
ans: mL 7
